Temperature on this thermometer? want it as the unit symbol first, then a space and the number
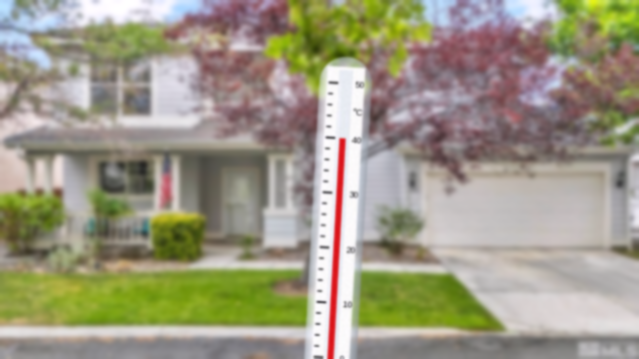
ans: °C 40
